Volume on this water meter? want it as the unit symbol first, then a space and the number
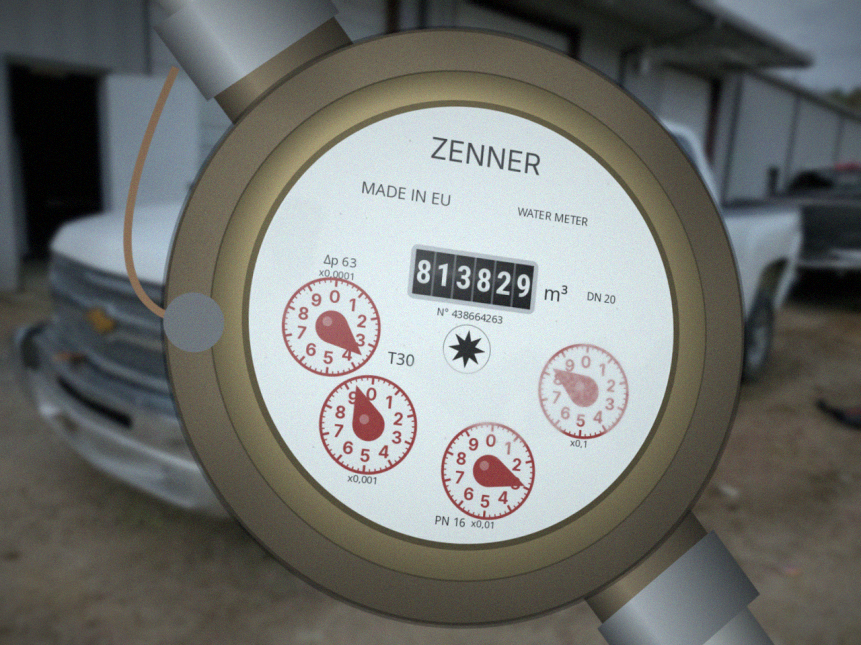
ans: m³ 813829.8293
